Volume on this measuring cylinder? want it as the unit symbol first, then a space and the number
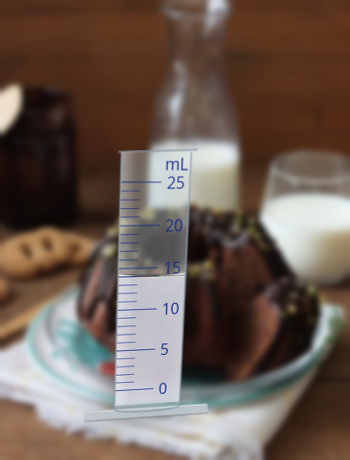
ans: mL 14
